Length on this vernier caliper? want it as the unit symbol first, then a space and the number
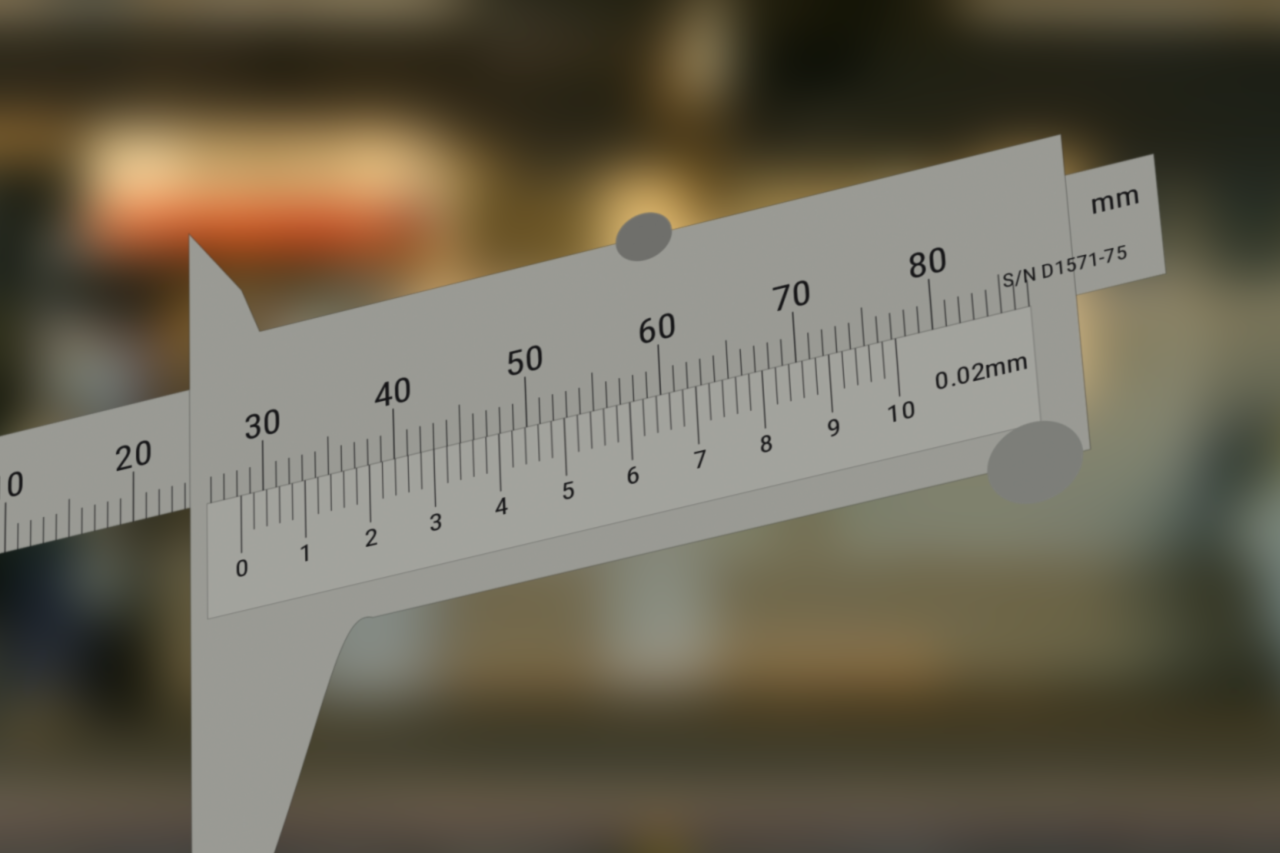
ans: mm 28.3
